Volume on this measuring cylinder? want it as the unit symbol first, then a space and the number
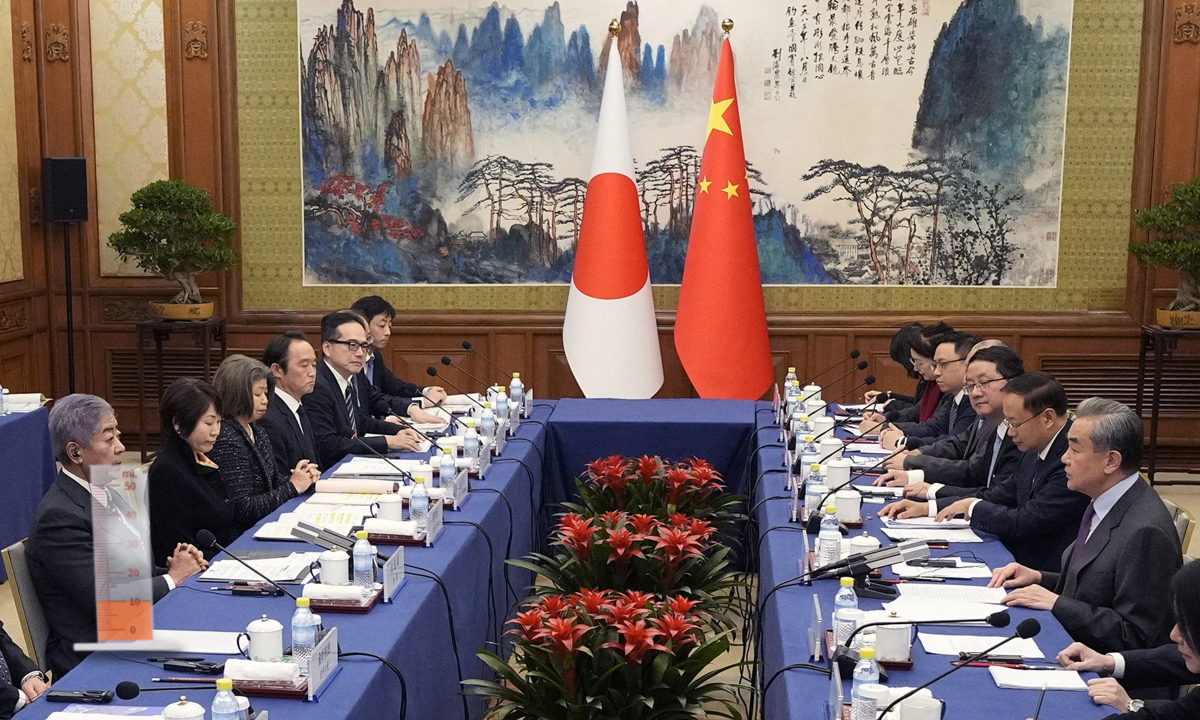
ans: mL 10
